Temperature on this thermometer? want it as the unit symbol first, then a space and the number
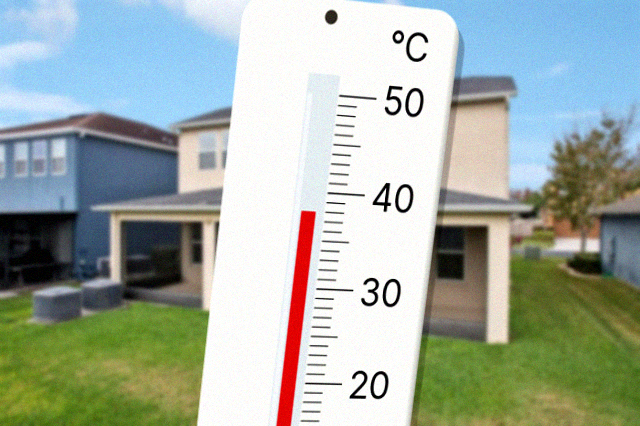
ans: °C 38
